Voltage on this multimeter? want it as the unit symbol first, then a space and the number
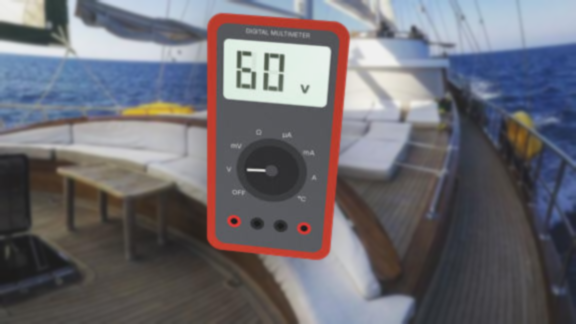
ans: V 60
